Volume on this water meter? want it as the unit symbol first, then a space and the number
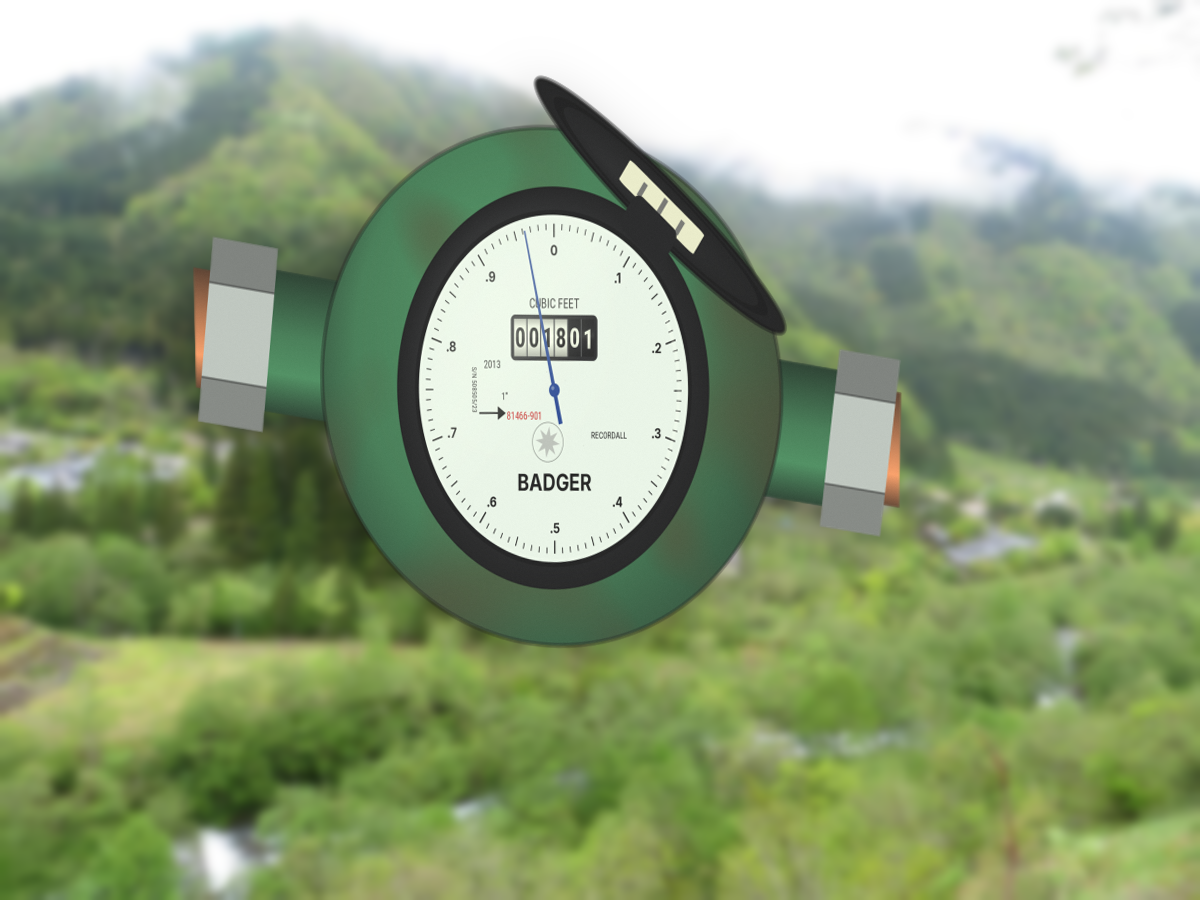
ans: ft³ 1800.96
